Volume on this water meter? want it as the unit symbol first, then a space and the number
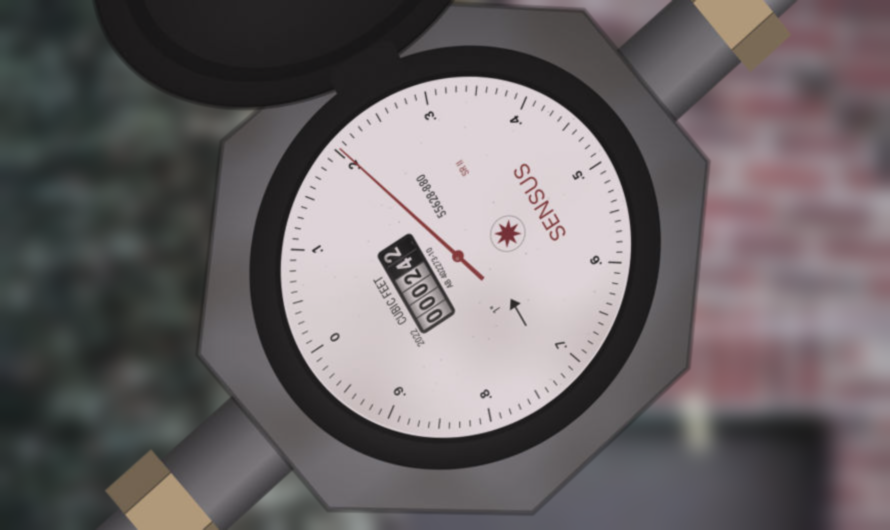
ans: ft³ 242.20
